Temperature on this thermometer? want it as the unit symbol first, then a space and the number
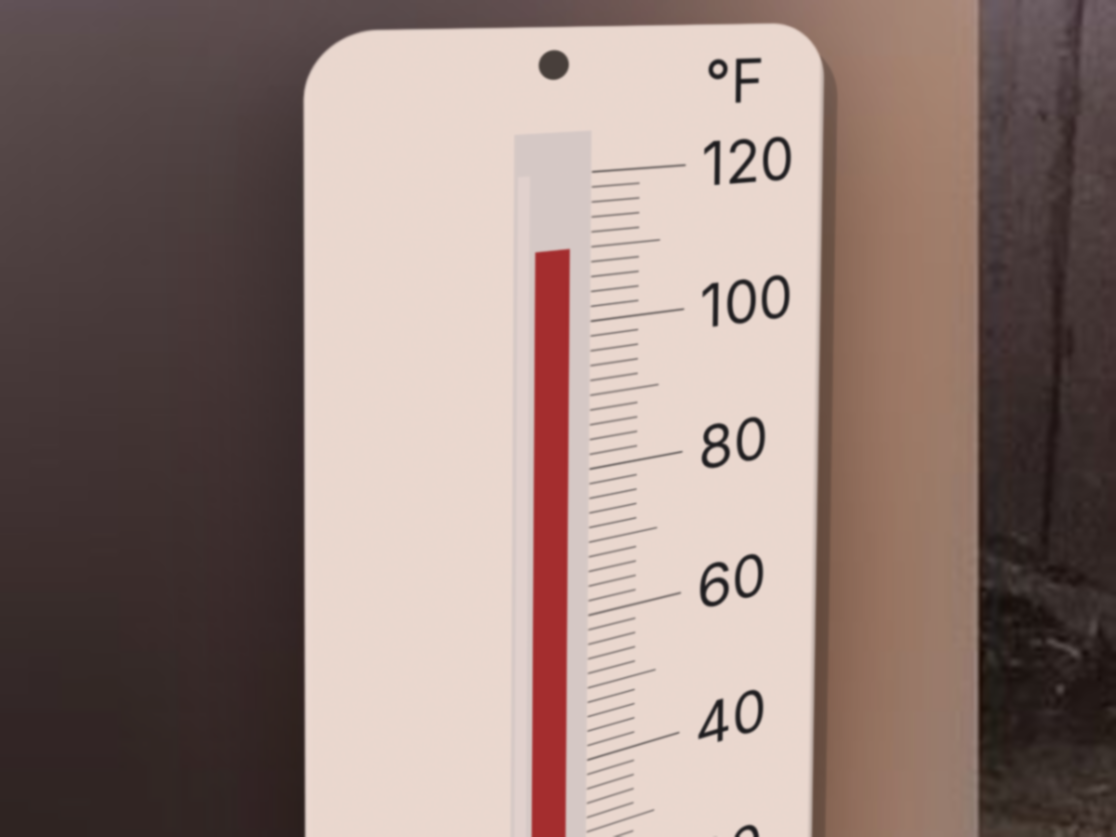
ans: °F 110
